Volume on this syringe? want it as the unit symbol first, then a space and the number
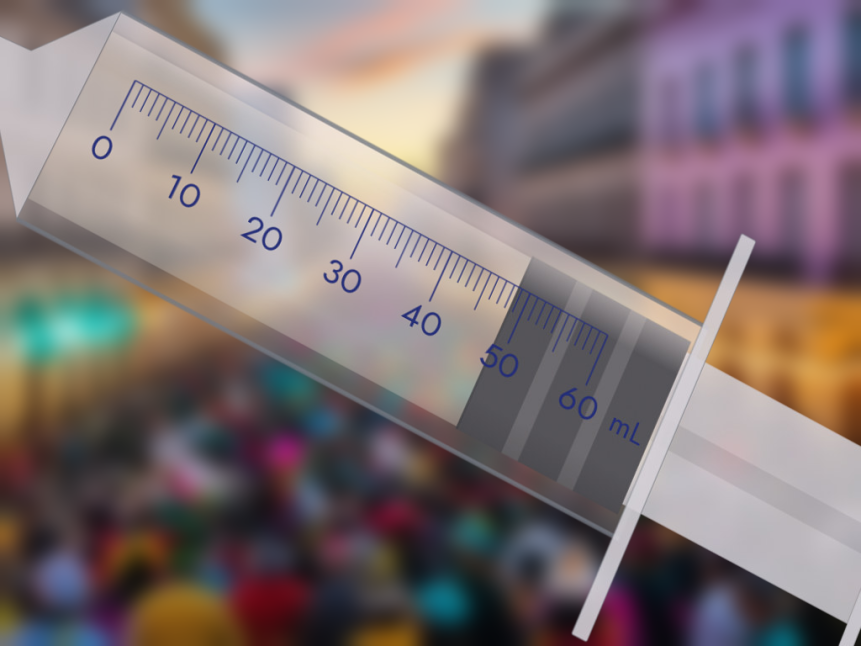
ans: mL 48.5
